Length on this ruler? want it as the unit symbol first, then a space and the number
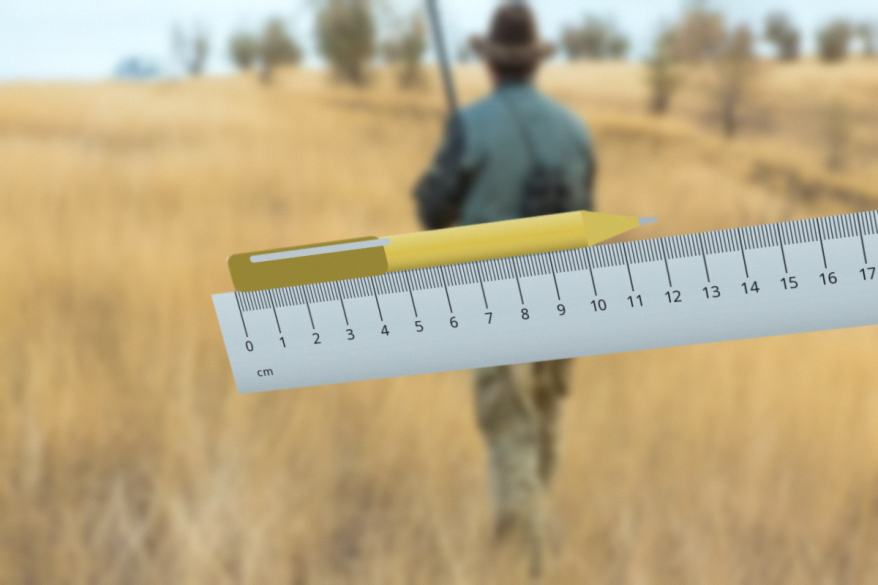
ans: cm 12
